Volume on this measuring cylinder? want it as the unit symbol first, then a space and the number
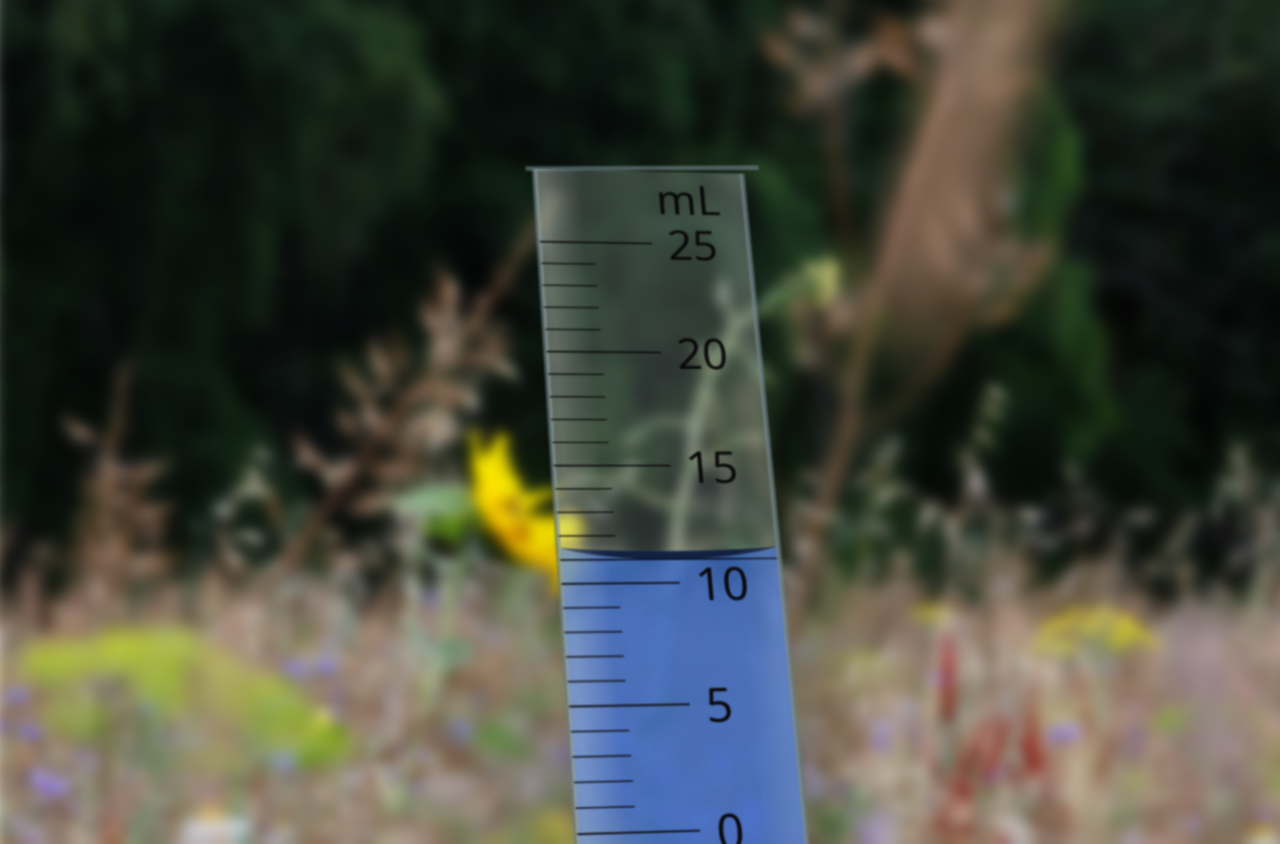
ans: mL 11
